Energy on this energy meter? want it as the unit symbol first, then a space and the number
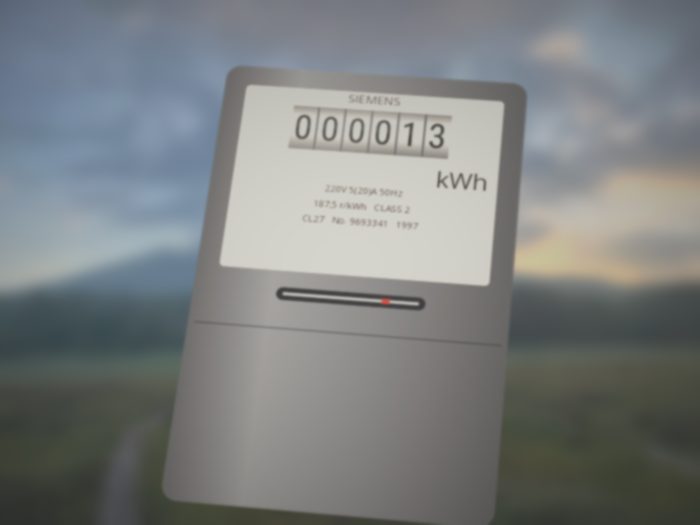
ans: kWh 13
